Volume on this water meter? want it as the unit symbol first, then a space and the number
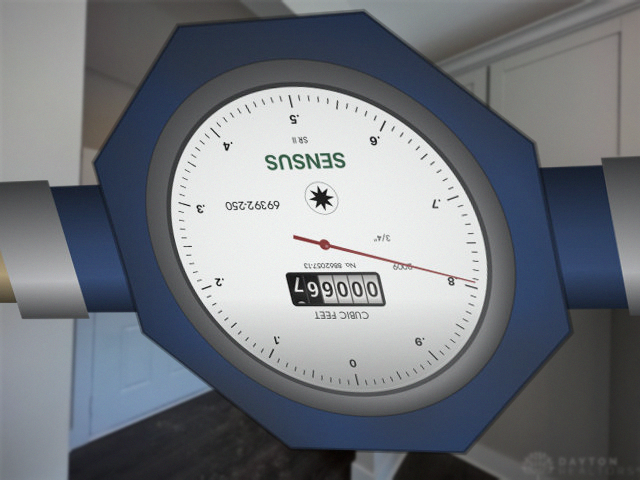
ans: ft³ 666.79
